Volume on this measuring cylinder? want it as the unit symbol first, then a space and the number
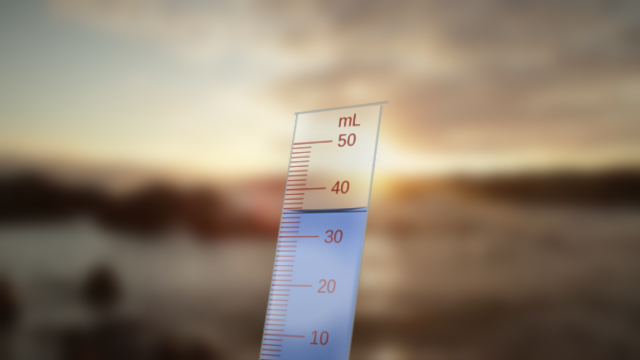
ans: mL 35
